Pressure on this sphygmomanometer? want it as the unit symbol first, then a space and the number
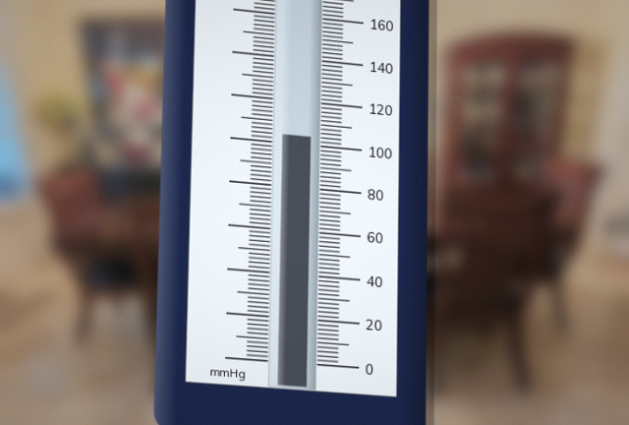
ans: mmHg 104
